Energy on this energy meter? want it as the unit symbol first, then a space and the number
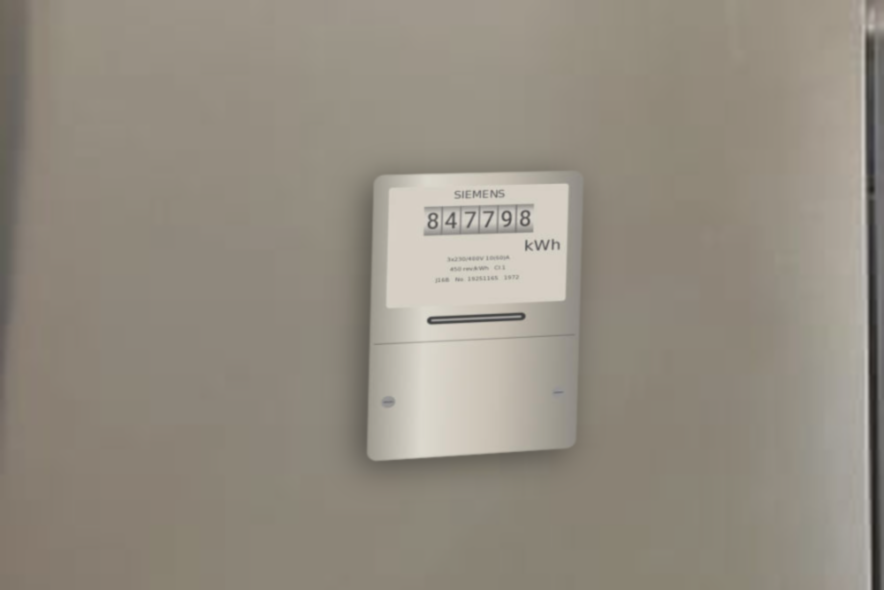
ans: kWh 847798
